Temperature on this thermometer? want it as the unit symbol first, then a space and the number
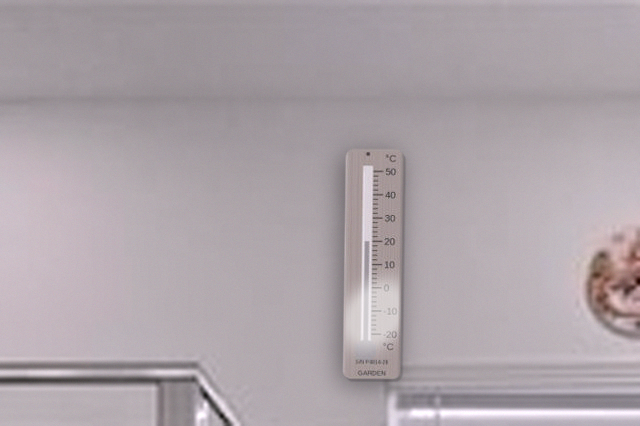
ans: °C 20
